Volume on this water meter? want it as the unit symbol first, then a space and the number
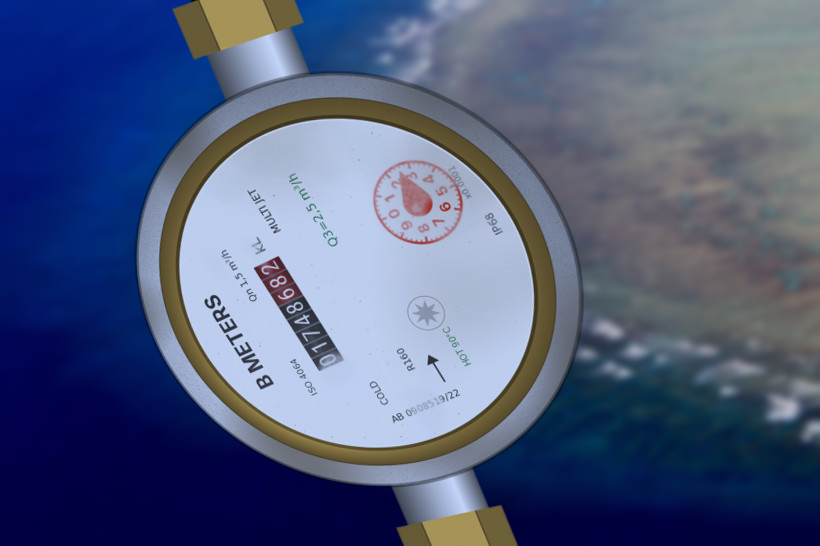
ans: kL 1748.6822
